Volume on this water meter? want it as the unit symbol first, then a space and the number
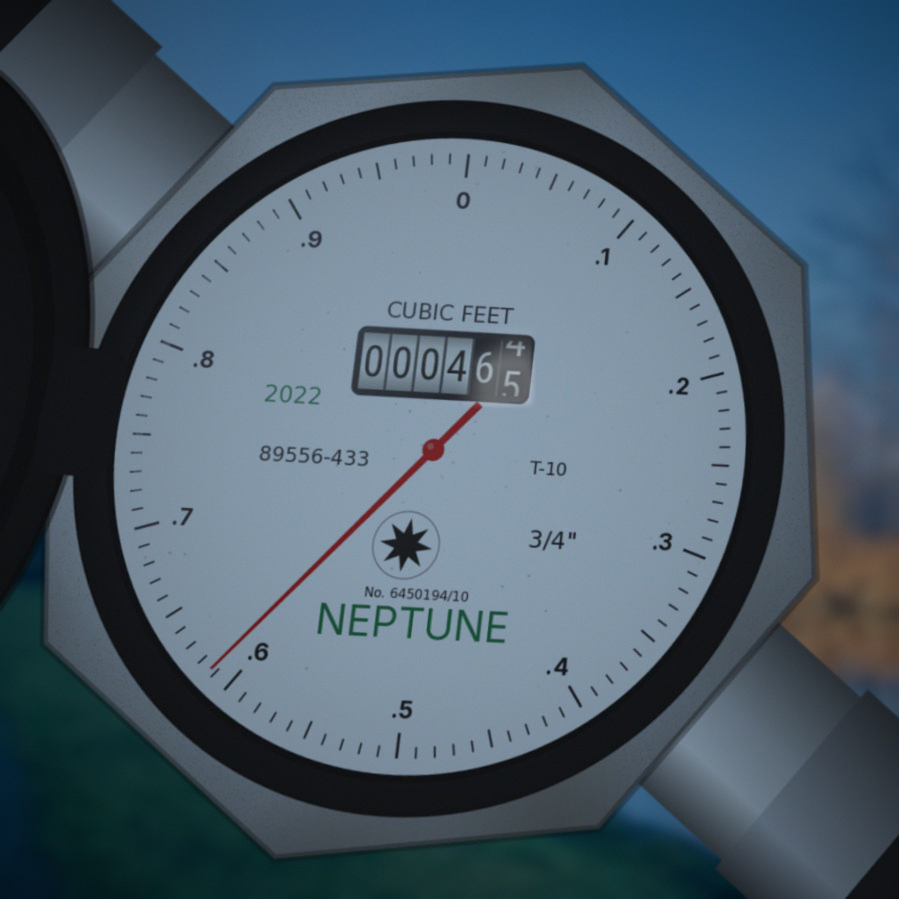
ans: ft³ 464.61
